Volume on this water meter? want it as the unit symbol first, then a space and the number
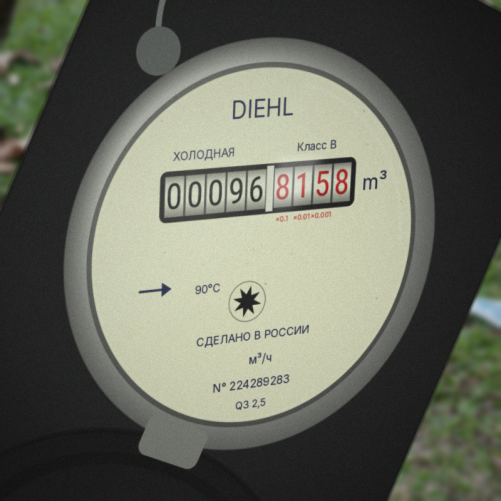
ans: m³ 96.8158
